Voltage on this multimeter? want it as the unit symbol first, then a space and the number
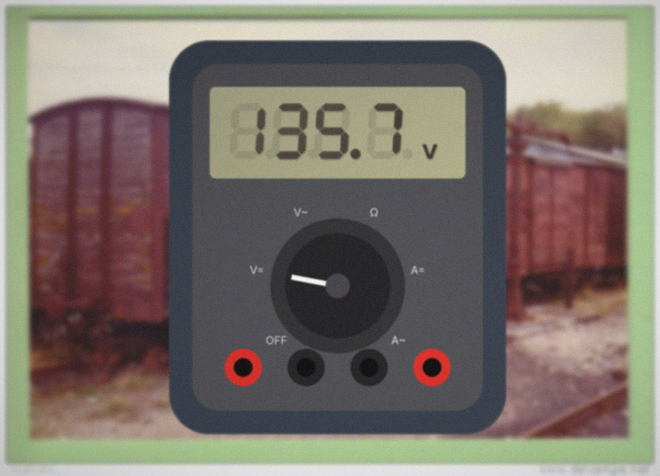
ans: V 135.7
